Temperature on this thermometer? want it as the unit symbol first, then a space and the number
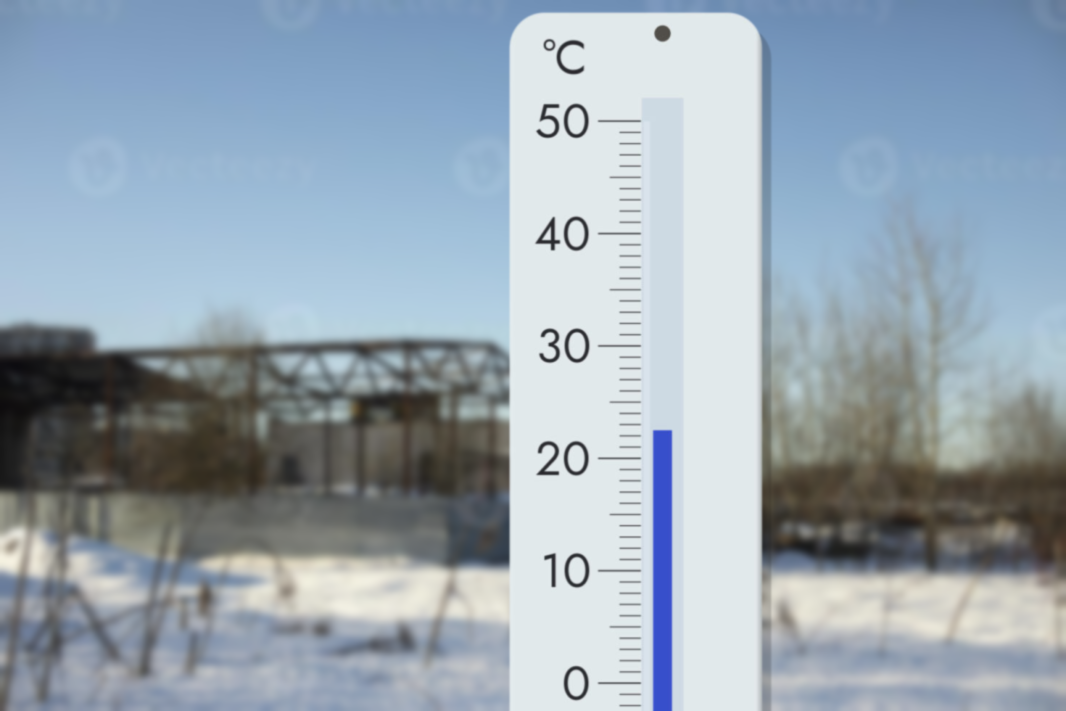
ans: °C 22.5
